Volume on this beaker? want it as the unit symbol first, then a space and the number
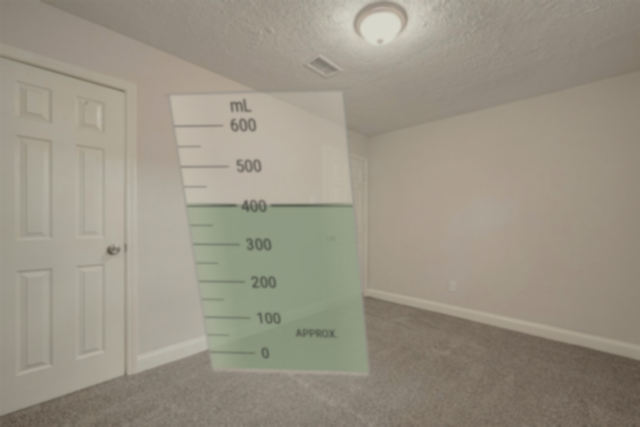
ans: mL 400
